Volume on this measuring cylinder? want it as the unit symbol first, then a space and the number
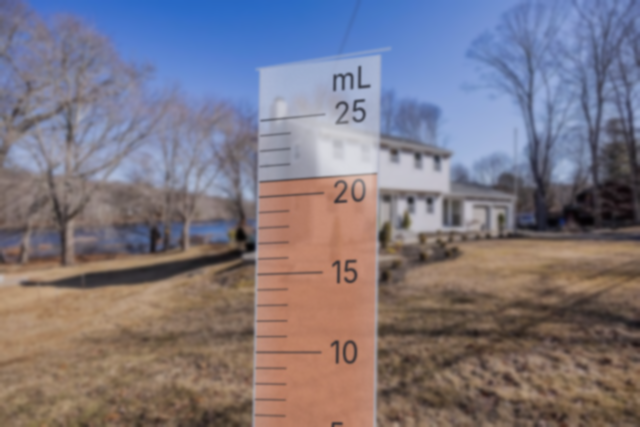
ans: mL 21
